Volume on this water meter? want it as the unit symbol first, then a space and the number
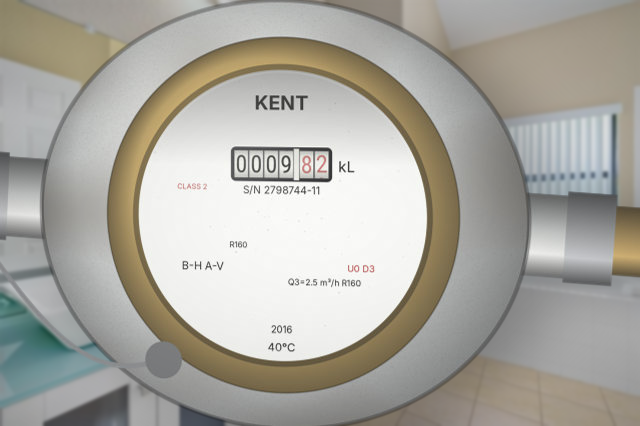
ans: kL 9.82
